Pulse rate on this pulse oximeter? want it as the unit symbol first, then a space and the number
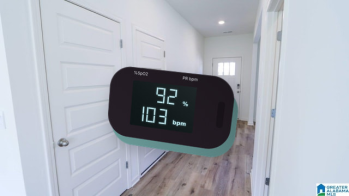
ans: bpm 103
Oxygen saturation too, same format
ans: % 92
